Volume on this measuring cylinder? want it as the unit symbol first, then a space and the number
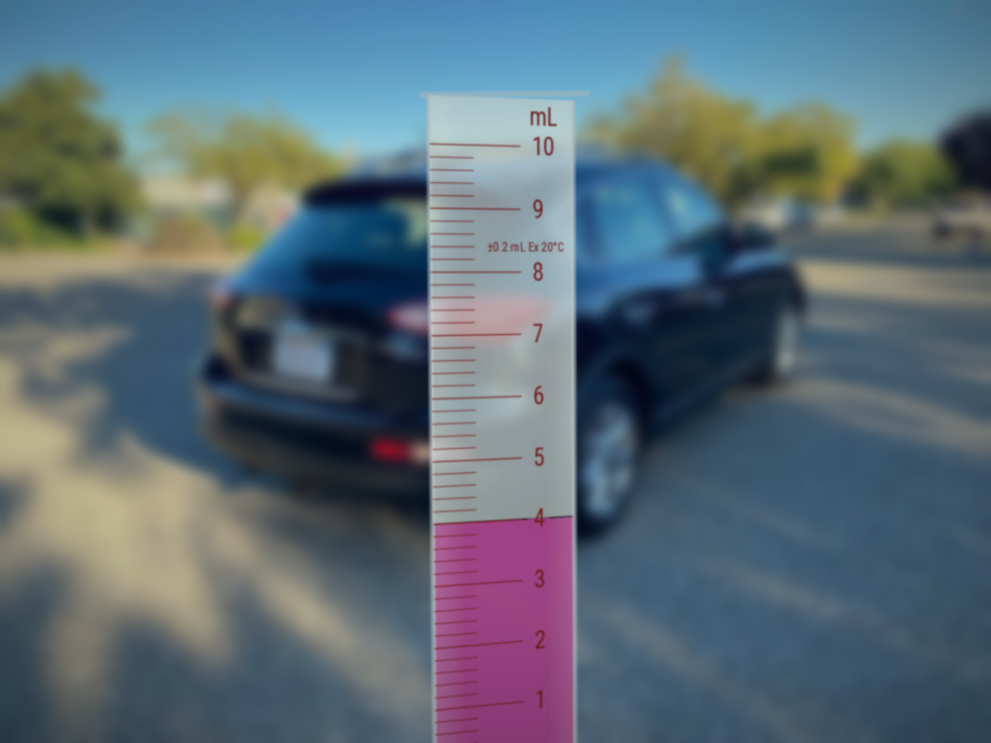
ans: mL 4
